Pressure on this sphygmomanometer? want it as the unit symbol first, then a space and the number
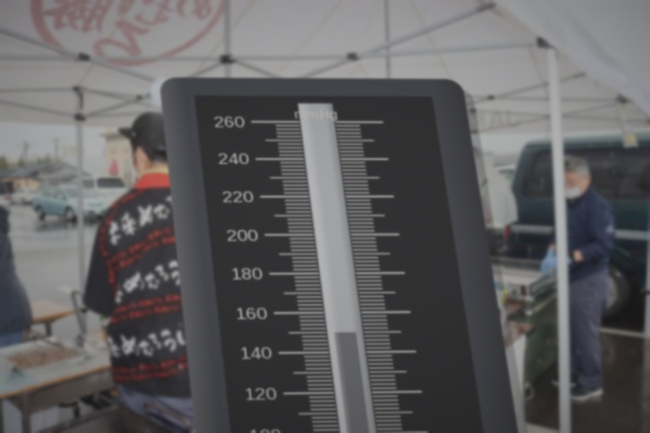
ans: mmHg 150
